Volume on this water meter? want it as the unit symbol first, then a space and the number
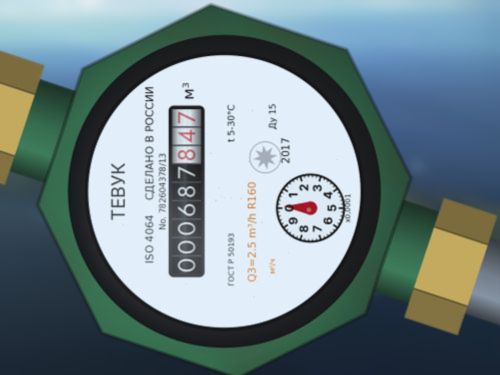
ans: m³ 687.8470
